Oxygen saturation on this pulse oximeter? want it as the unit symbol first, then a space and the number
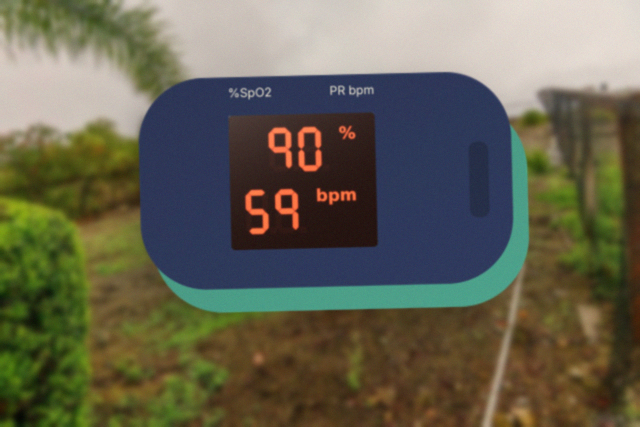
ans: % 90
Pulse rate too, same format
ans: bpm 59
